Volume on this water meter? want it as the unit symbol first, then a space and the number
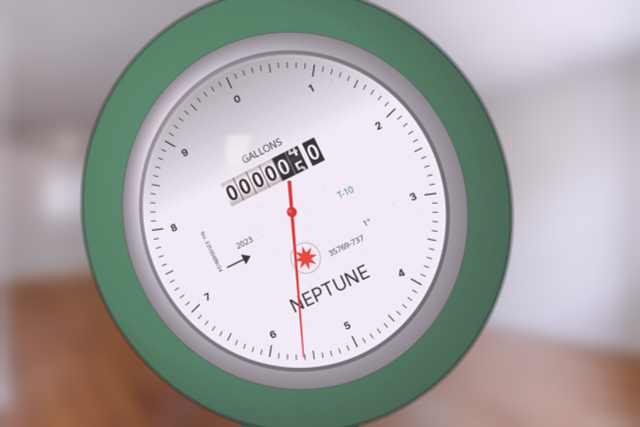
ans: gal 45.6
